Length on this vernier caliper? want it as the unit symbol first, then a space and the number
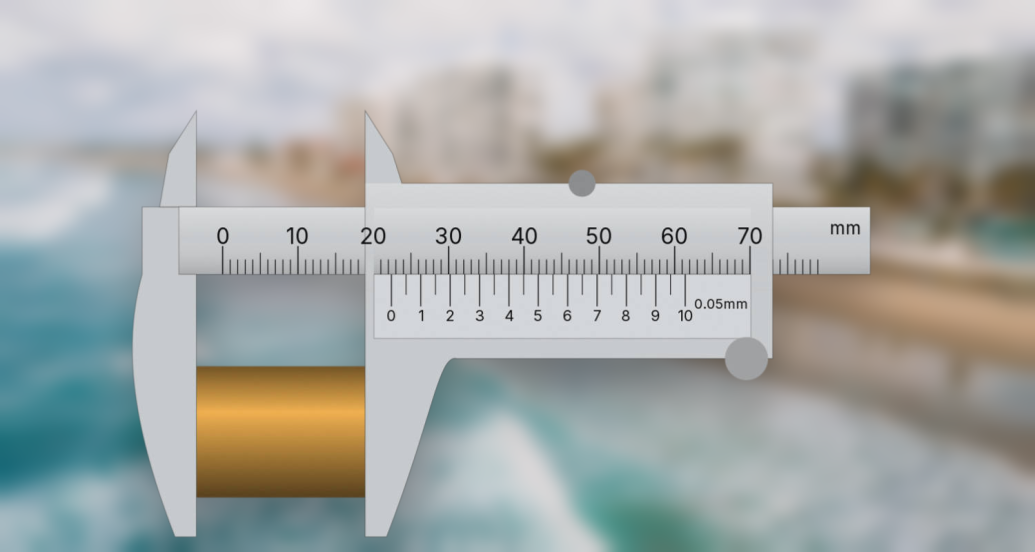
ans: mm 22.4
